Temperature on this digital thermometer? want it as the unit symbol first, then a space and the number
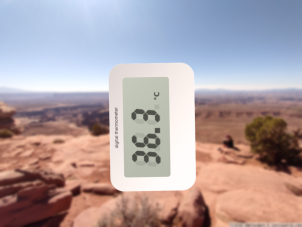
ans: °C 36.3
